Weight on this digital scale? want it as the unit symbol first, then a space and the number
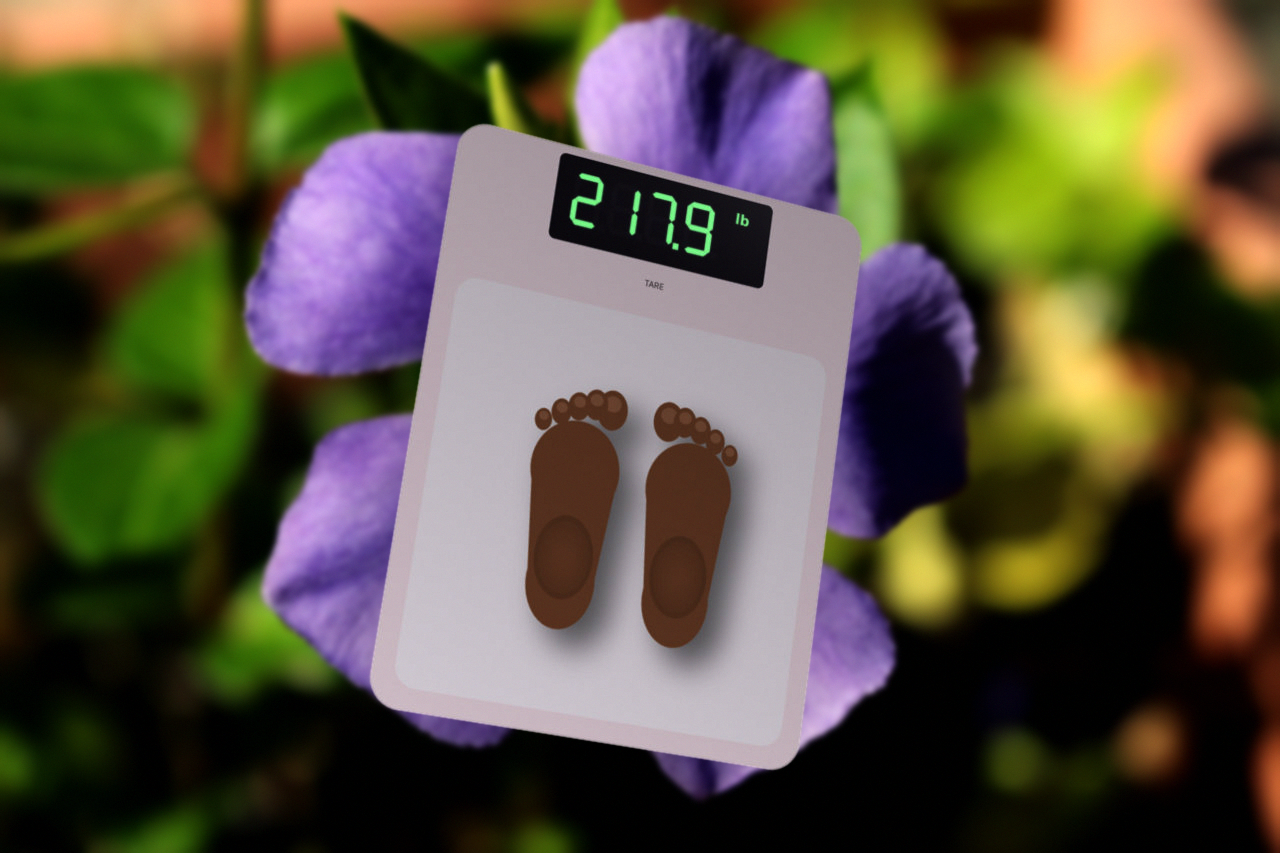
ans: lb 217.9
